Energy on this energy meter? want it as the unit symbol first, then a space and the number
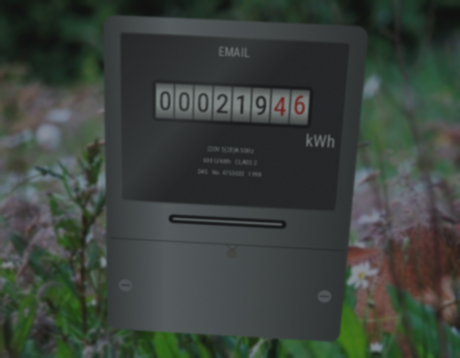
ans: kWh 219.46
